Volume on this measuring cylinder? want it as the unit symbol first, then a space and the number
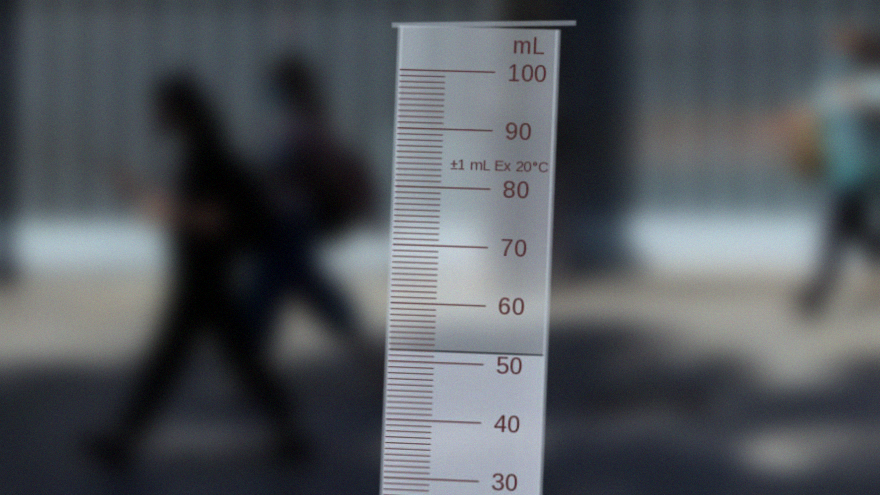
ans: mL 52
